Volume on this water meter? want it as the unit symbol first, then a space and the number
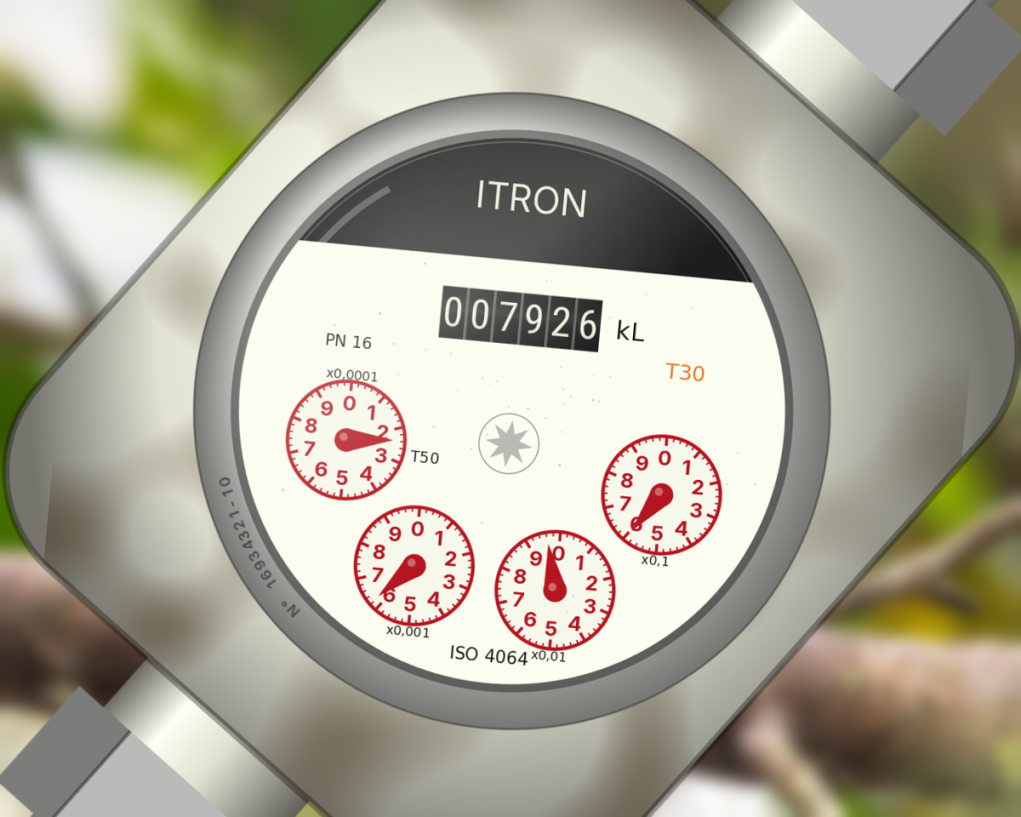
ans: kL 7926.5962
